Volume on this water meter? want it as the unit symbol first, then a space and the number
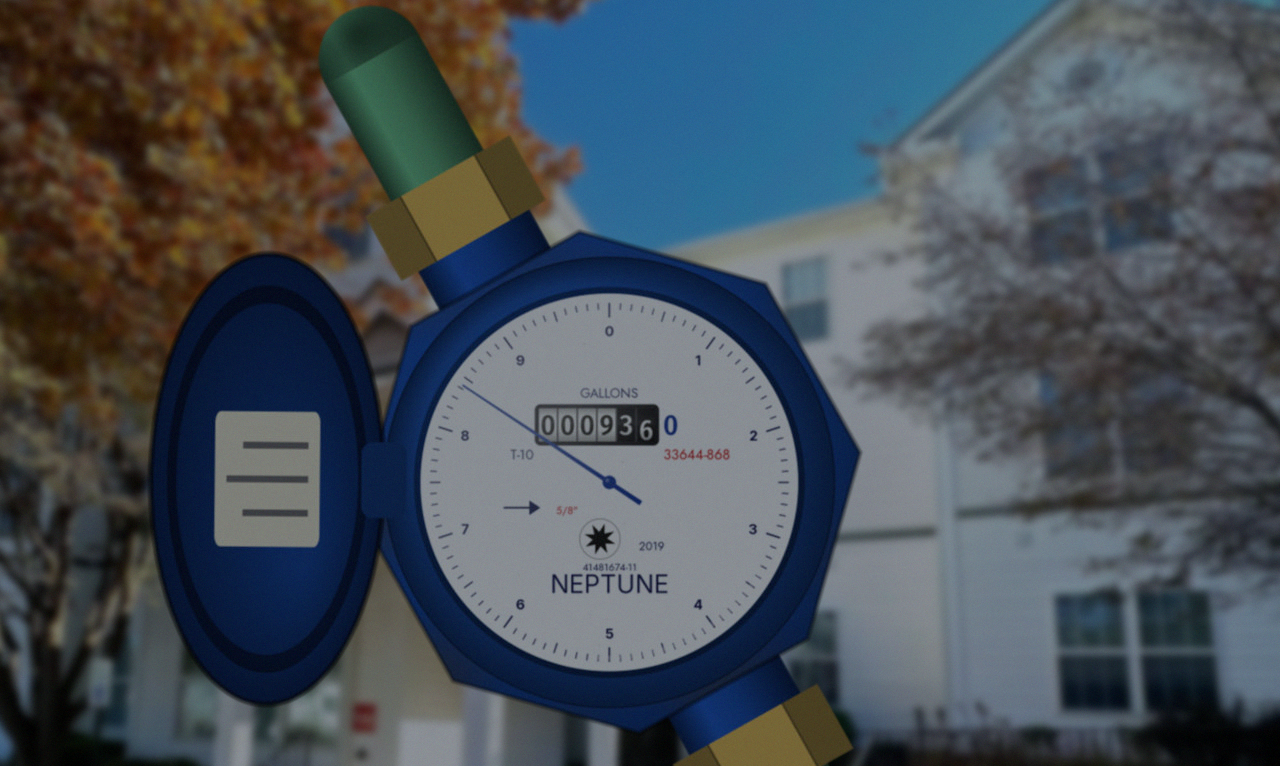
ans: gal 9358.4
